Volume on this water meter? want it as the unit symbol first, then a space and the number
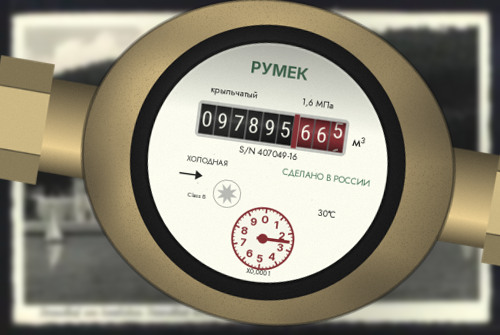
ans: m³ 97895.6652
